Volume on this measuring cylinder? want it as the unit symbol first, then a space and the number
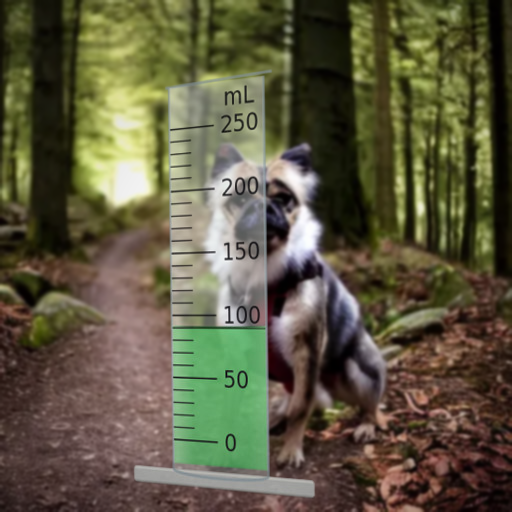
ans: mL 90
